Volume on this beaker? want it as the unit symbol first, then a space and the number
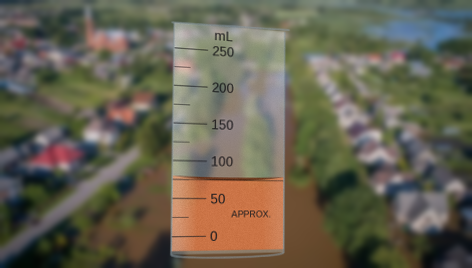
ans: mL 75
